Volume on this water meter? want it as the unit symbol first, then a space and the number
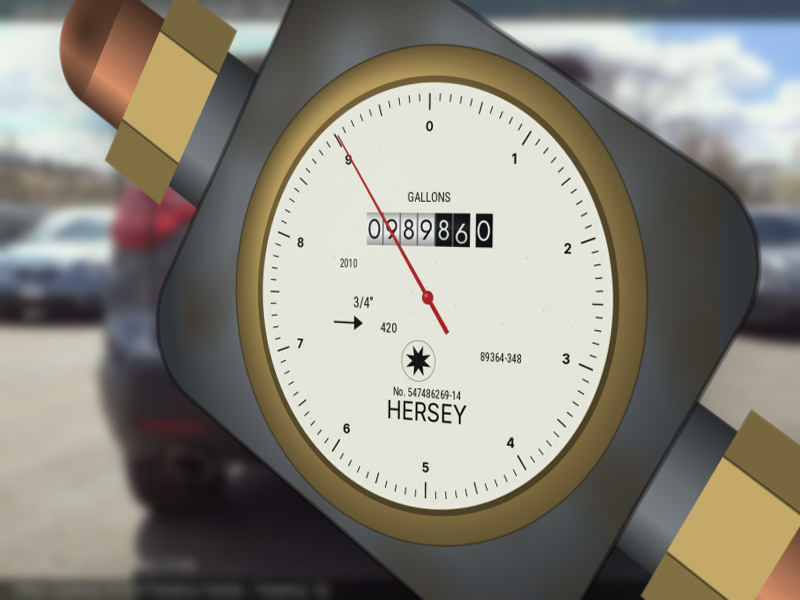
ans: gal 989859.0
